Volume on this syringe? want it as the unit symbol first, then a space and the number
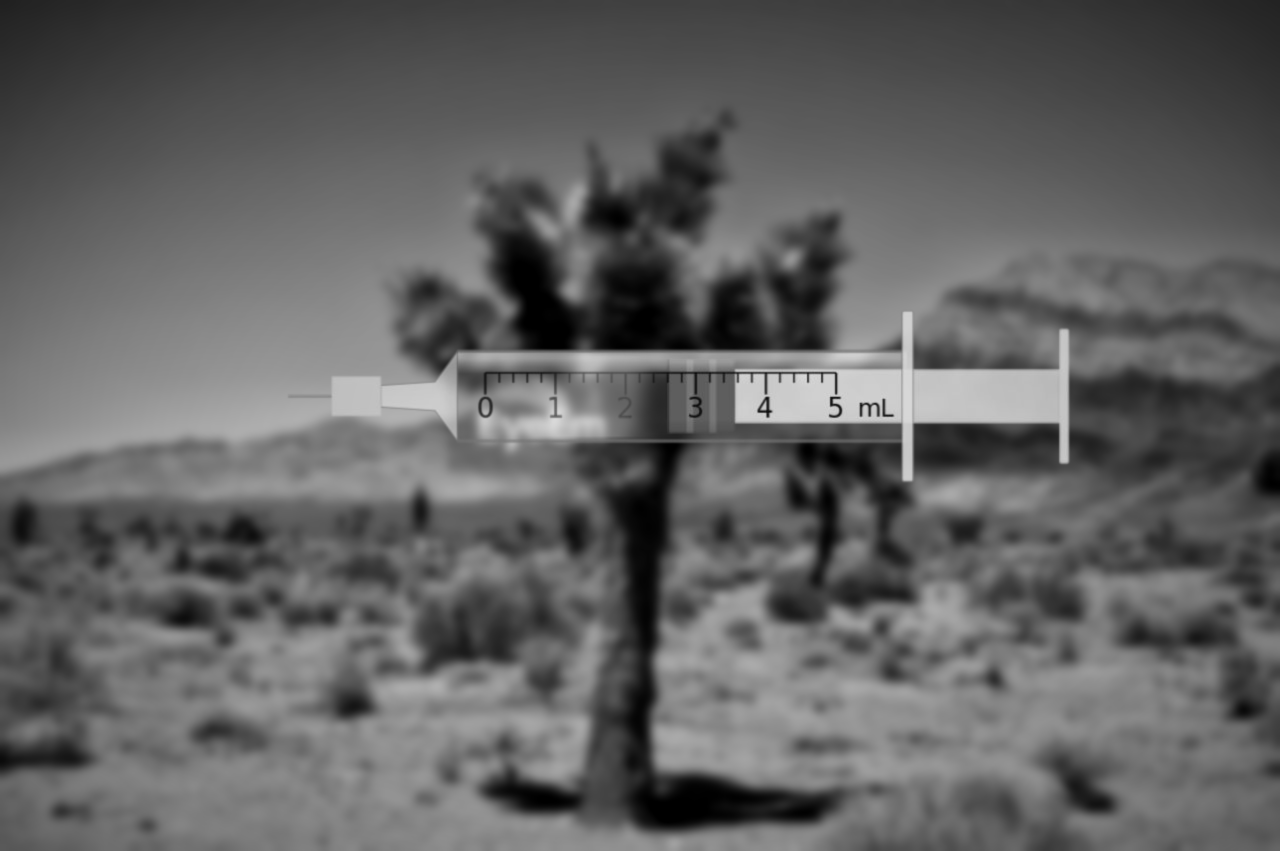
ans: mL 2.6
